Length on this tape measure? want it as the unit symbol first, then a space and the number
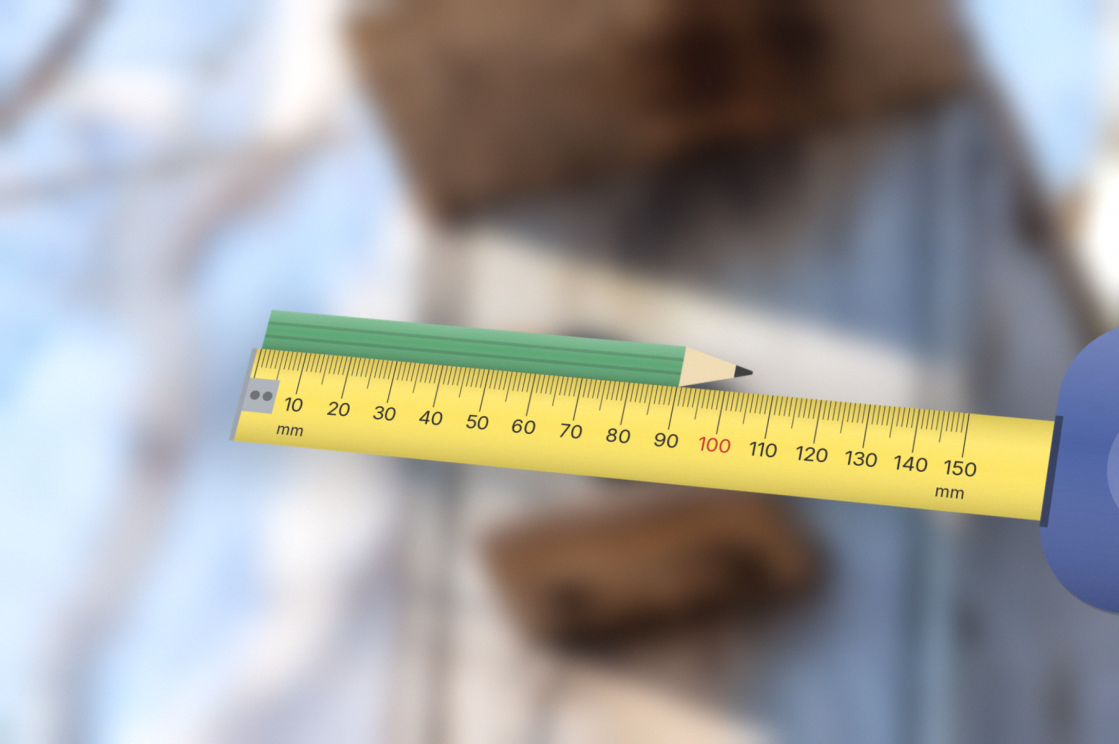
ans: mm 105
